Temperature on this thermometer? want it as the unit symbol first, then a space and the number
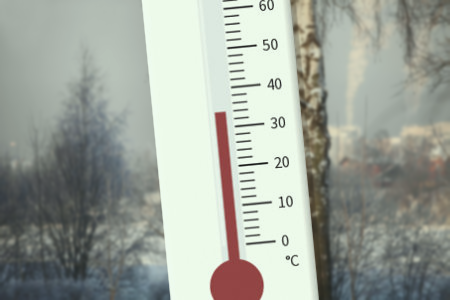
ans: °C 34
